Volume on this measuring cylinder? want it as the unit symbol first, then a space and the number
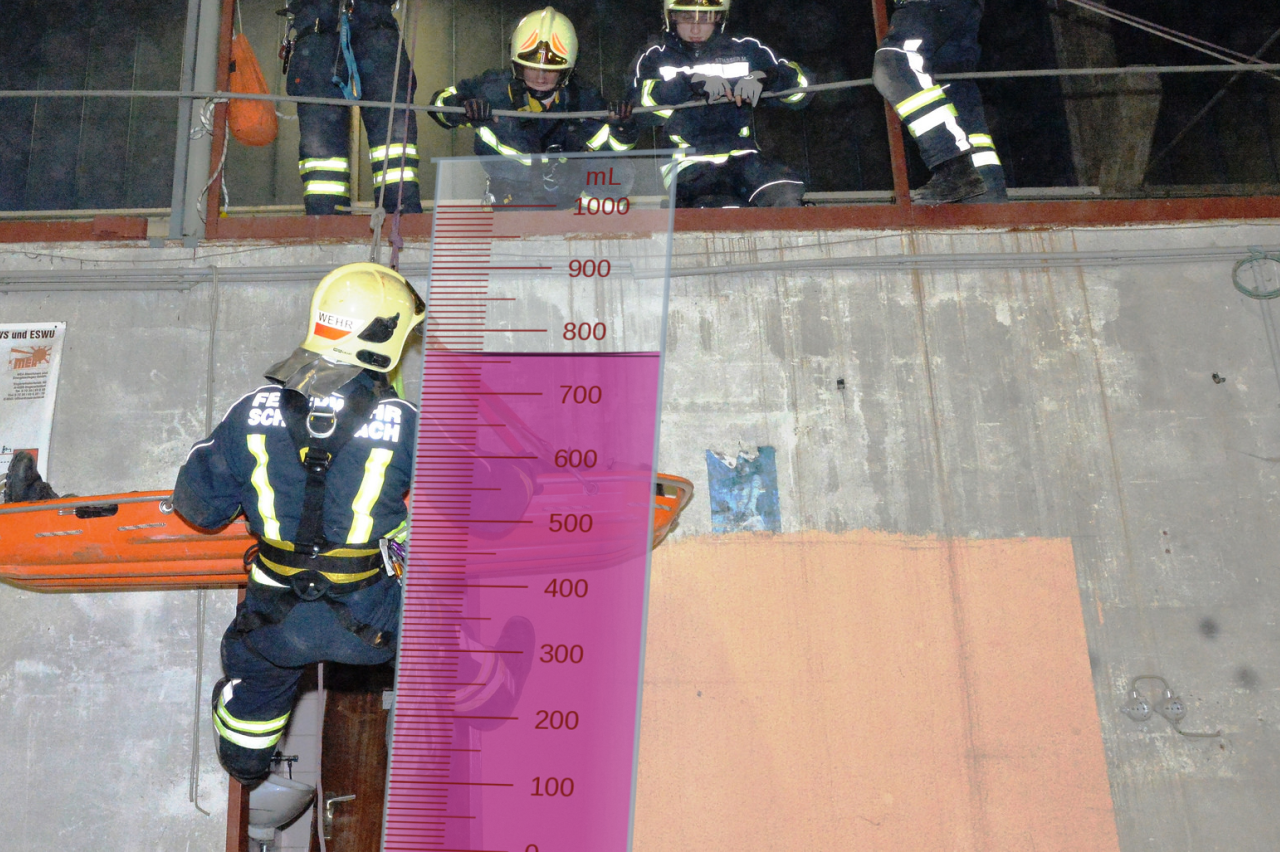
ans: mL 760
